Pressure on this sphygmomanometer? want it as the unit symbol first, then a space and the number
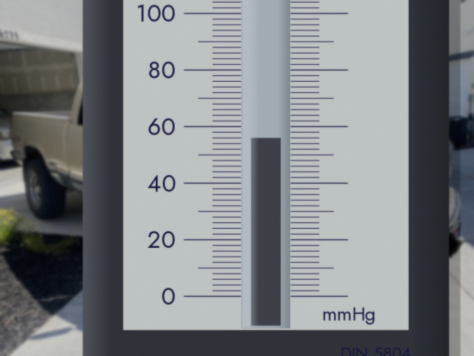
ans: mmHg 56
